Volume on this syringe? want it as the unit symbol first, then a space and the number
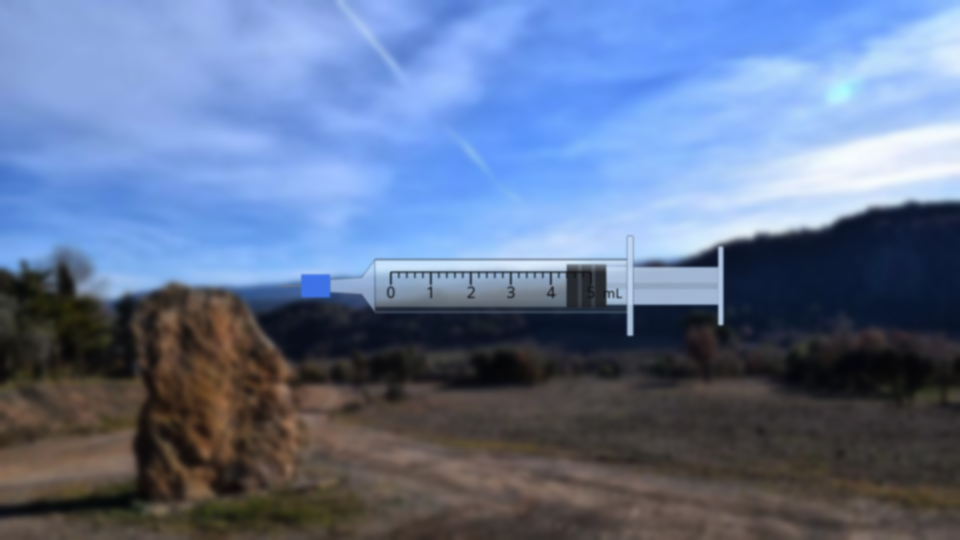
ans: mL 4.4
